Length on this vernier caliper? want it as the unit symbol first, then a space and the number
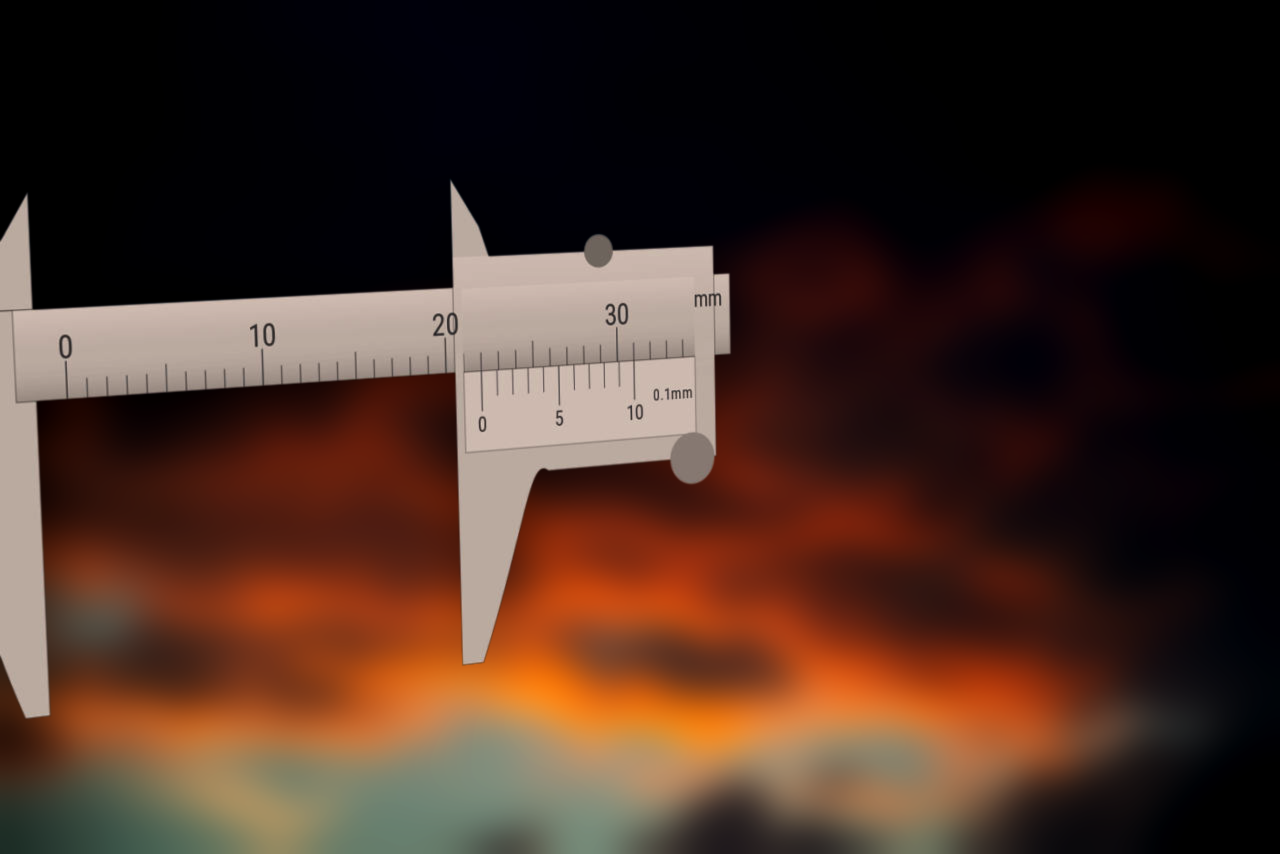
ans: mm 22.0
